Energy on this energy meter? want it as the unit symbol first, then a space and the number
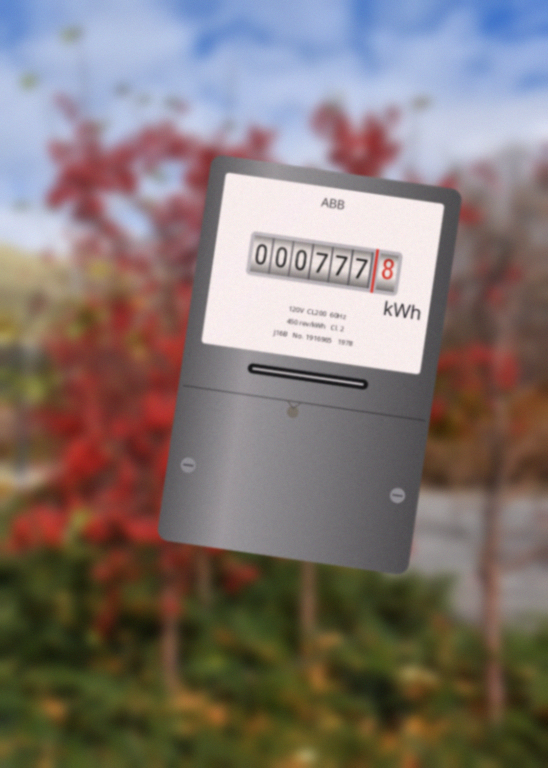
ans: kWh 777.8
